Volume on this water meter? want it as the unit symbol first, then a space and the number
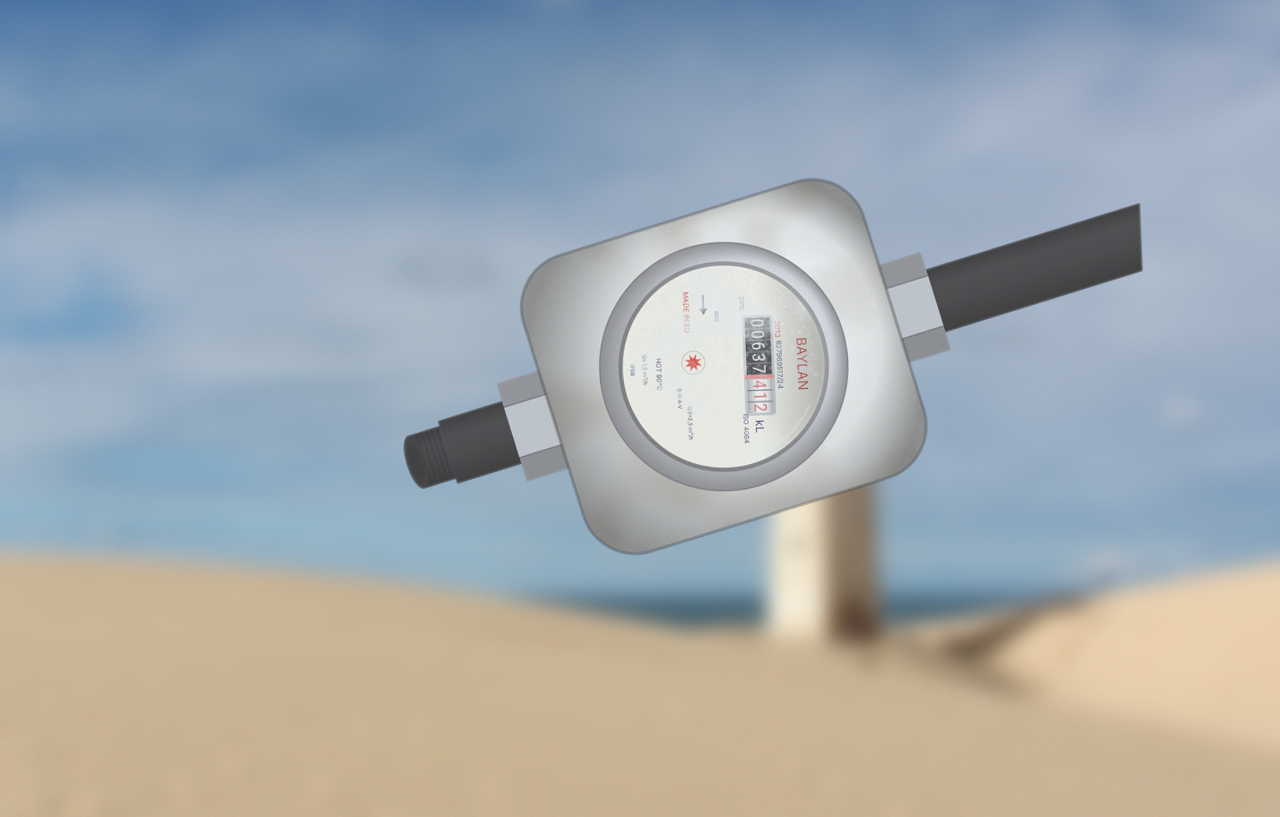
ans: kL 637.412
